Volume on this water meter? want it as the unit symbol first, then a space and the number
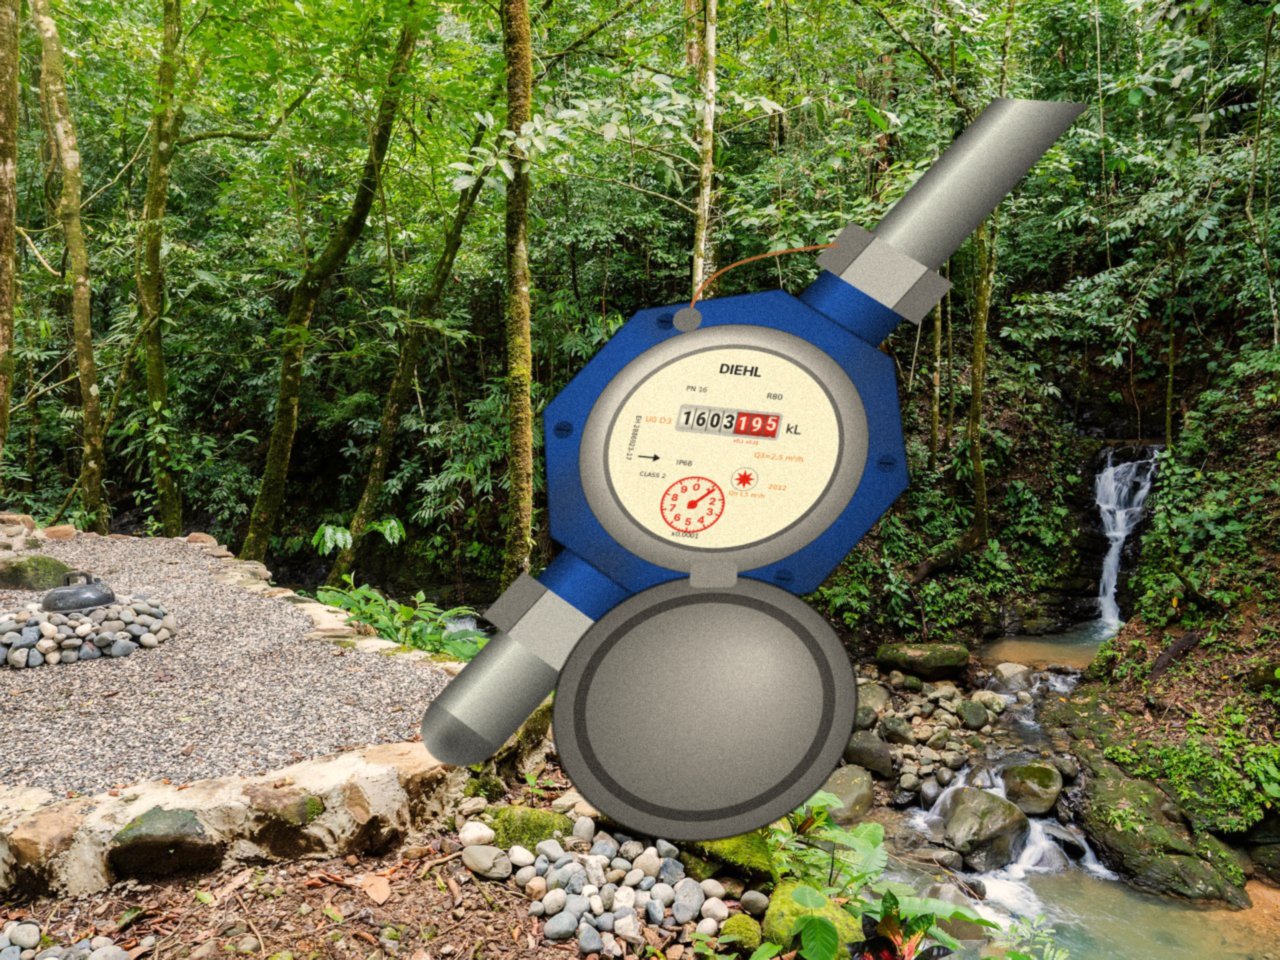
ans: kL 1603.1951
